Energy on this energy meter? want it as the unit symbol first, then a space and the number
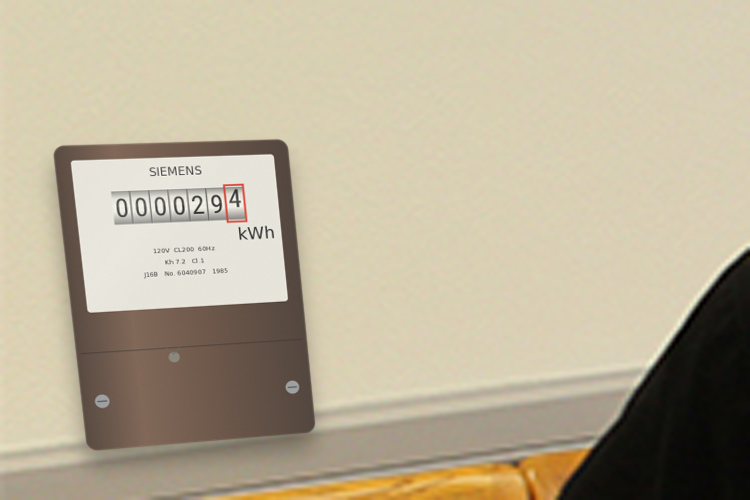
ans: kWh 29.4
